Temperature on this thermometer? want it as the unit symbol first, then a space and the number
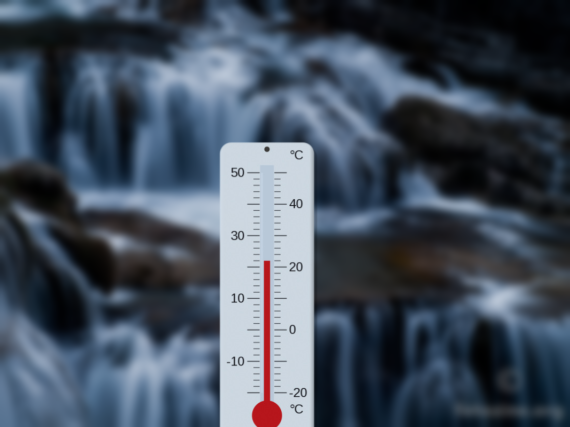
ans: °C 22
